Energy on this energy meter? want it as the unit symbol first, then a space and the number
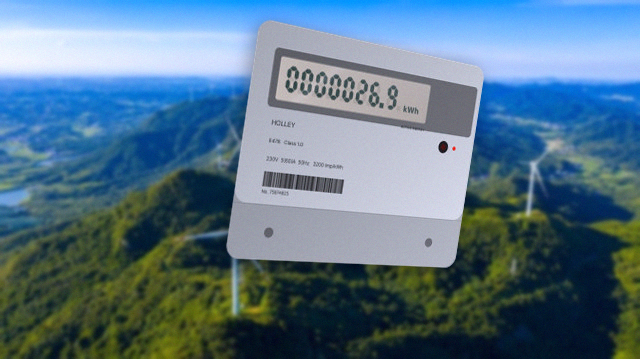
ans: kWh 26.9
